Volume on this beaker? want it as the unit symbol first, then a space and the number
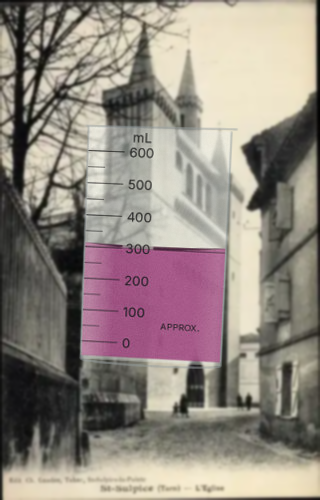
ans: mL 300
